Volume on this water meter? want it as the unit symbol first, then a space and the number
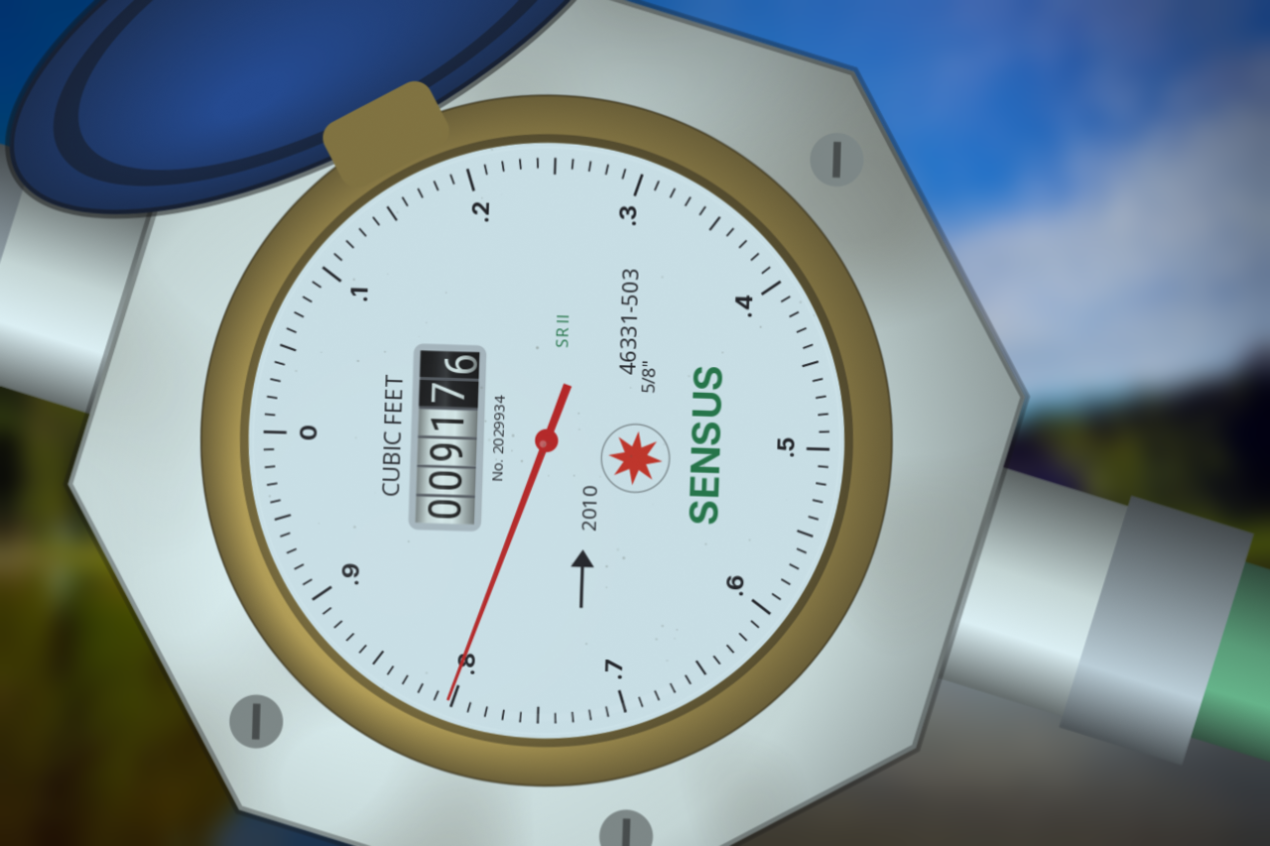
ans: ft³ 9175.80
